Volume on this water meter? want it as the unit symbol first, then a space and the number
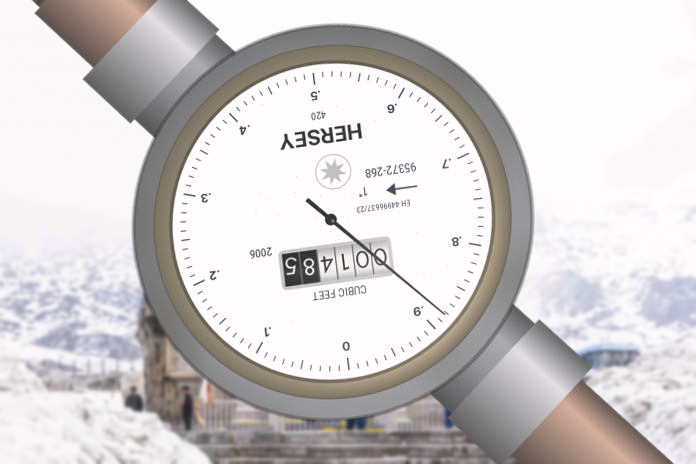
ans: ft³ 1484.88
